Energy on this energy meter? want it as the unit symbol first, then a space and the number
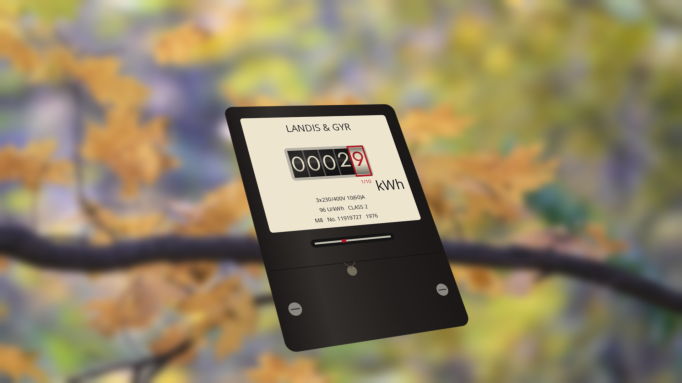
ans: kWh 2.9
